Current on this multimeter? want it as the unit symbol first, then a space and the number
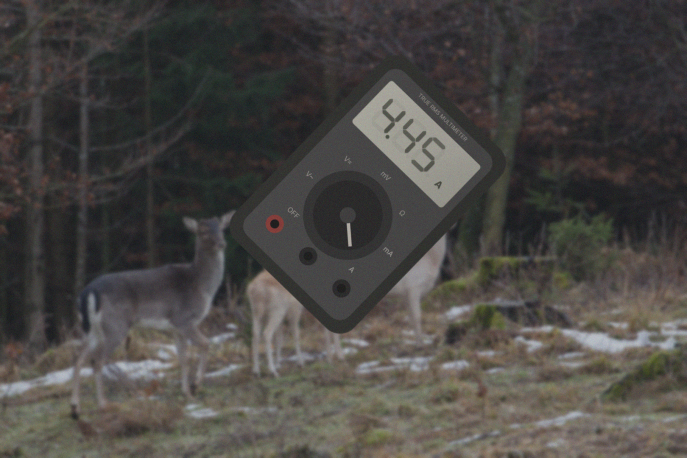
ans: A 4.45
